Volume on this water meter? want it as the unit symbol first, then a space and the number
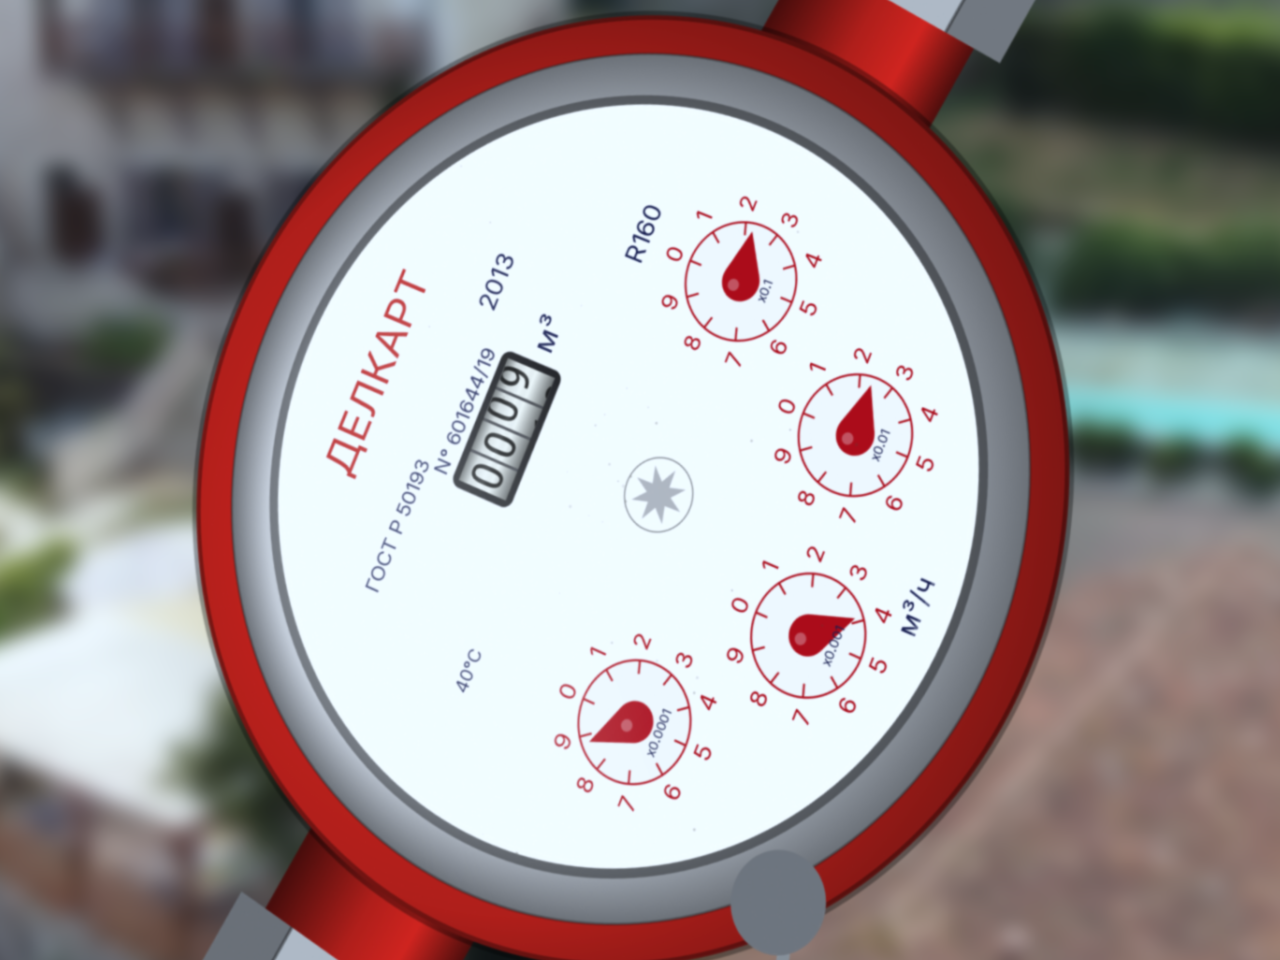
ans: m³ 9.2238
